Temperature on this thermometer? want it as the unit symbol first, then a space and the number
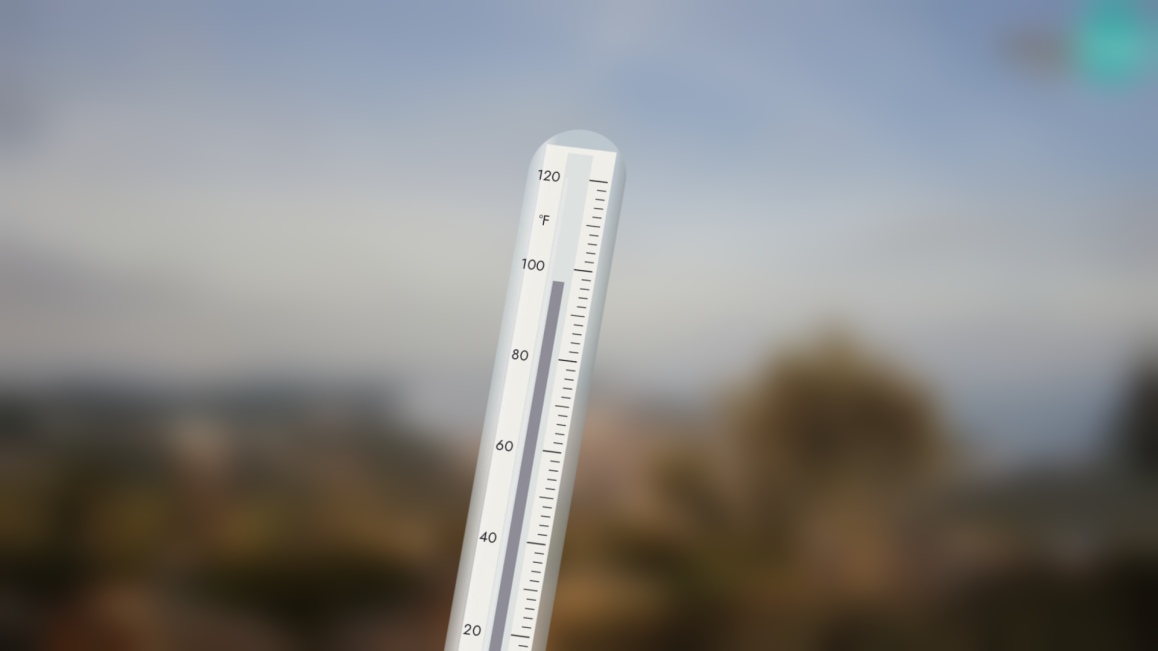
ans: °F 97
